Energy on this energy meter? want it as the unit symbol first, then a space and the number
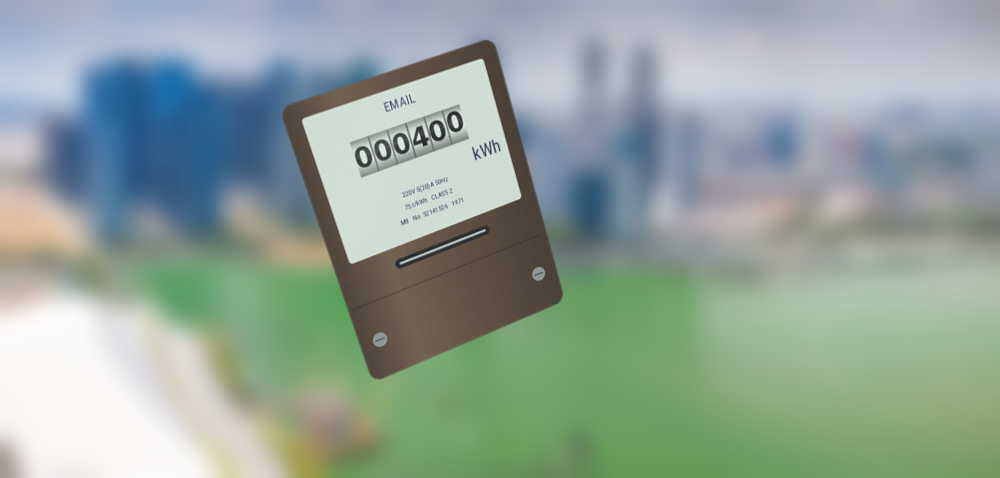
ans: kWh 400
